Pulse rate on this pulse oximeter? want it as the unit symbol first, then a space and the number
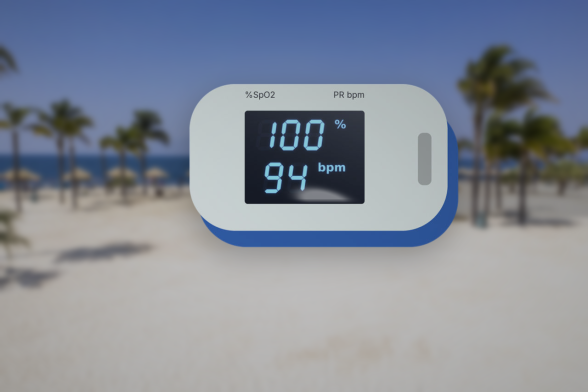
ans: bpm 94
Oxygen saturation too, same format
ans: % 100
